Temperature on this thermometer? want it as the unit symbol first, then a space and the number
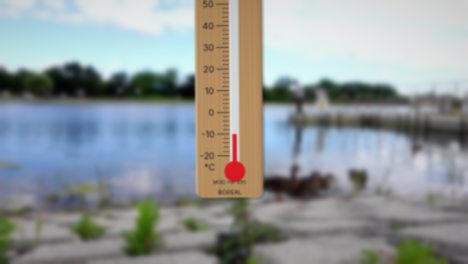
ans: °C -10
